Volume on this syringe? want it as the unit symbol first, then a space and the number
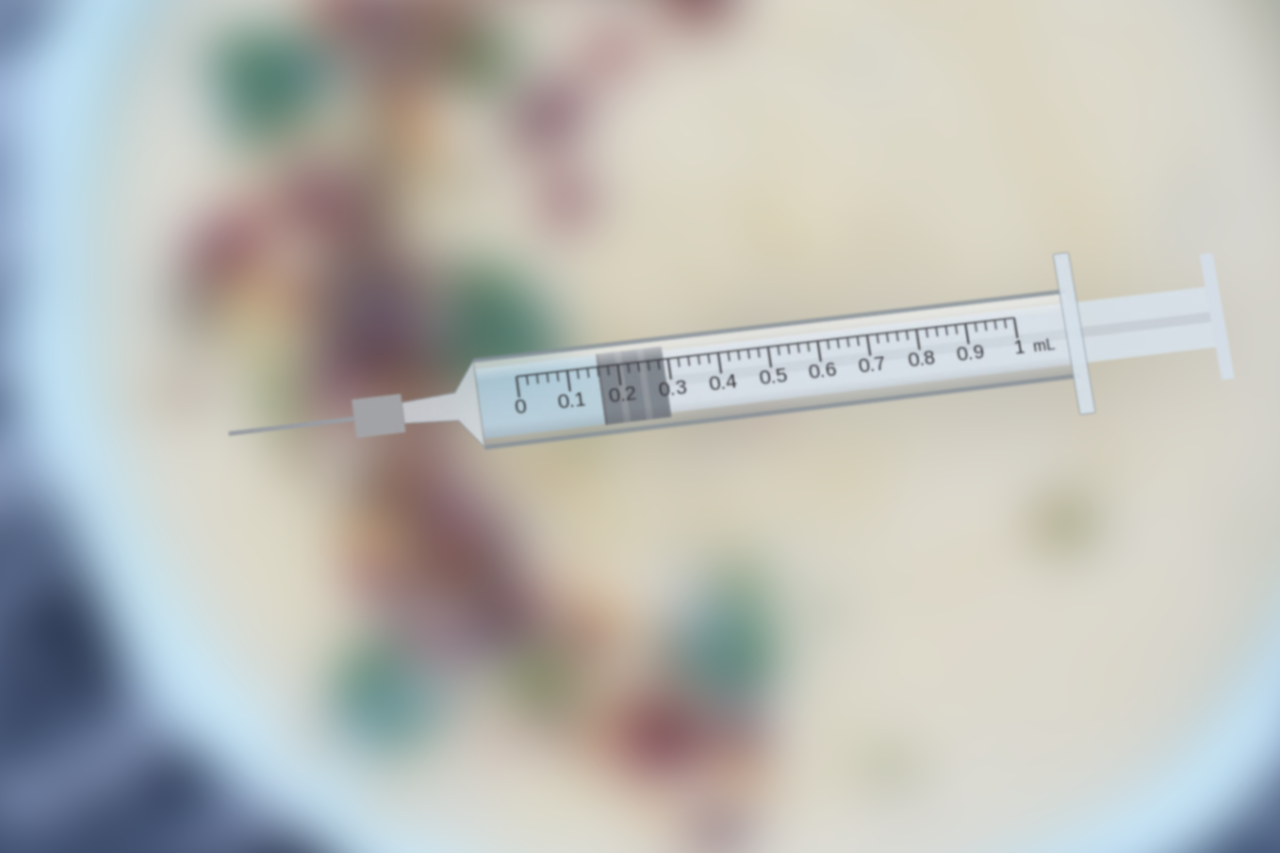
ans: mL 0.16
